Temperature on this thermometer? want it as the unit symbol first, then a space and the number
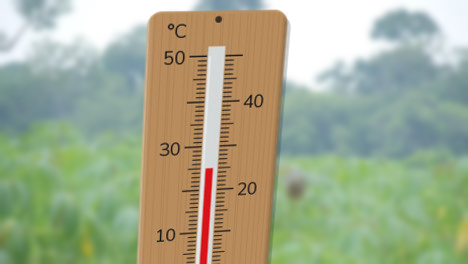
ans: °C 25
